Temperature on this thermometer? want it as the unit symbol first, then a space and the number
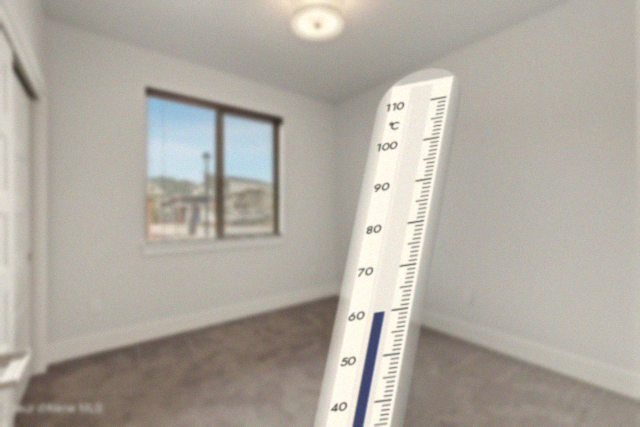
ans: °C 60
